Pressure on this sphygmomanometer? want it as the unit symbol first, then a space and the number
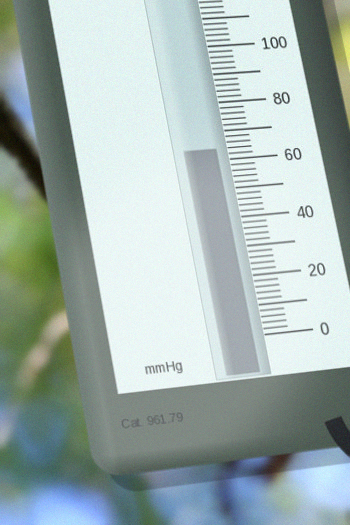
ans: mmHg 64
